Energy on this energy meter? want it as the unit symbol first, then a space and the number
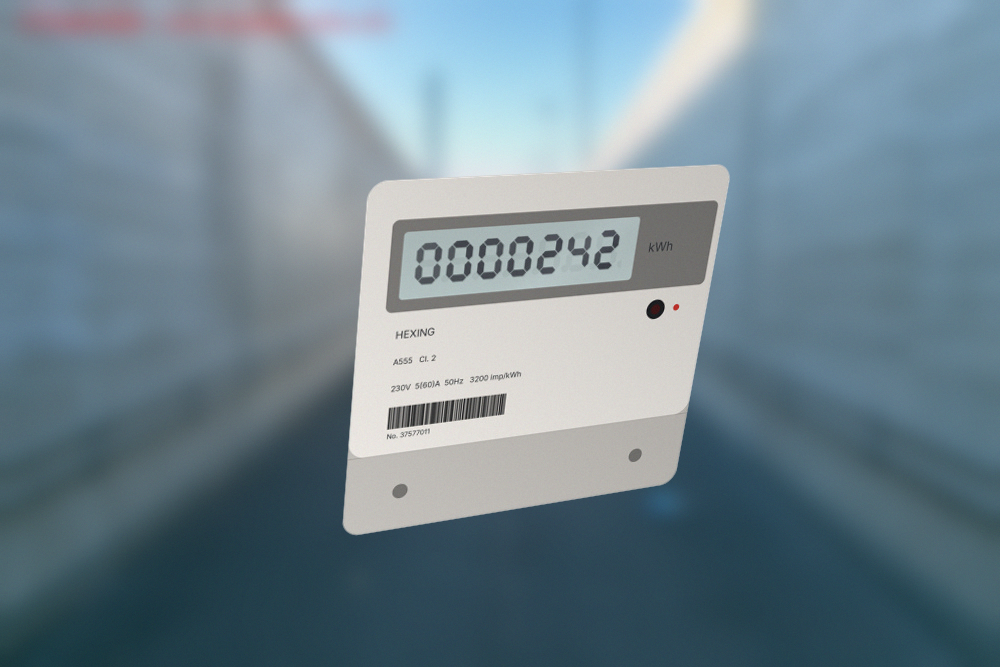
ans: kWh 242
